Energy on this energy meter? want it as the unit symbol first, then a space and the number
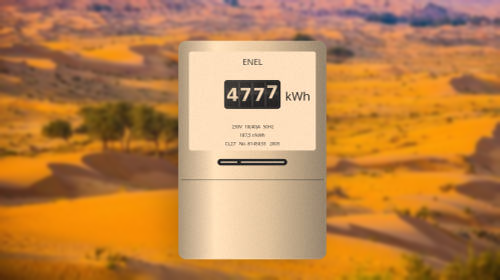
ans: kWh 4777
